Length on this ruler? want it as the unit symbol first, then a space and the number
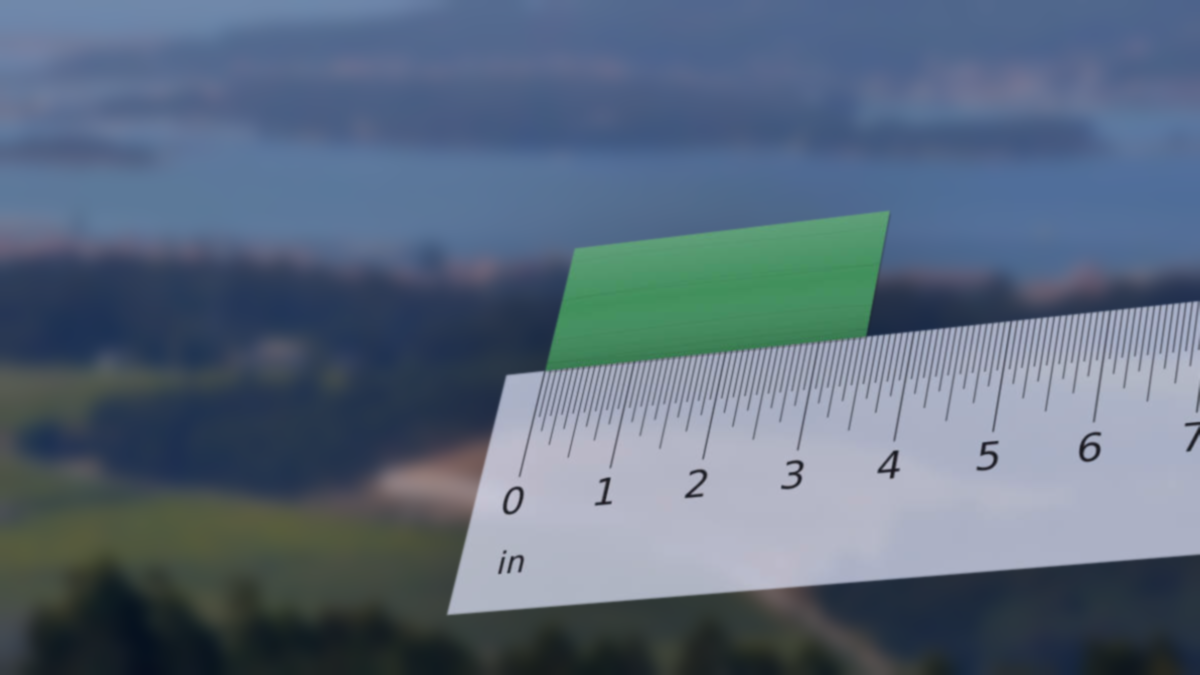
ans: in 3.5
